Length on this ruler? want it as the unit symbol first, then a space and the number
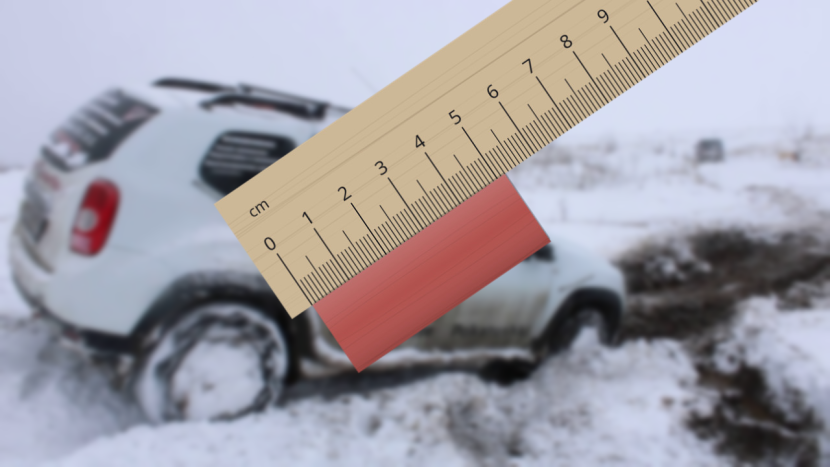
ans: cm 5.2
